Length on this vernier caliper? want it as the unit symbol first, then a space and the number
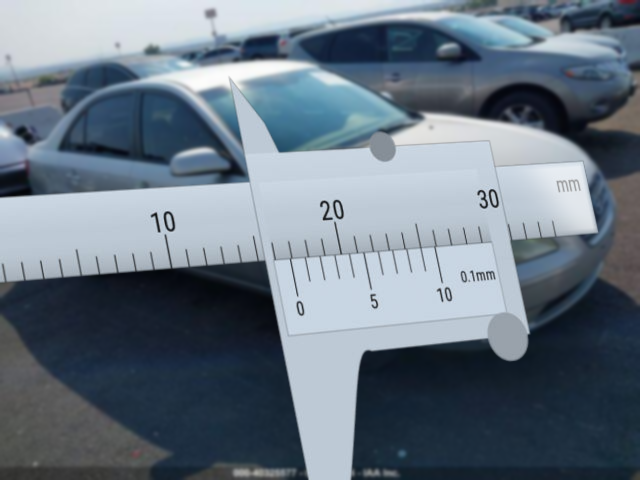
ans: mm 16.9
